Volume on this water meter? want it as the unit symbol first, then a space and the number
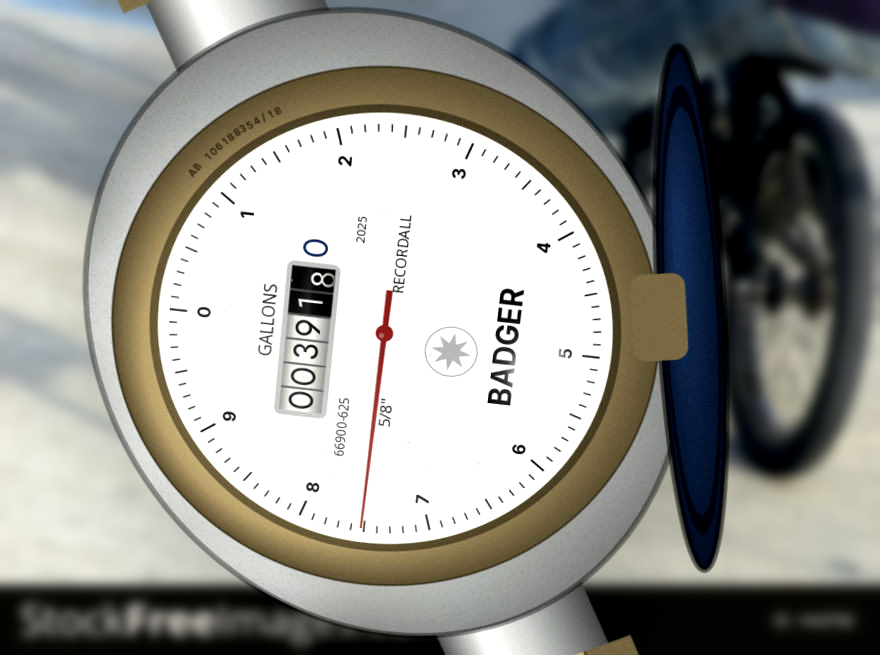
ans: gal 39177.5
